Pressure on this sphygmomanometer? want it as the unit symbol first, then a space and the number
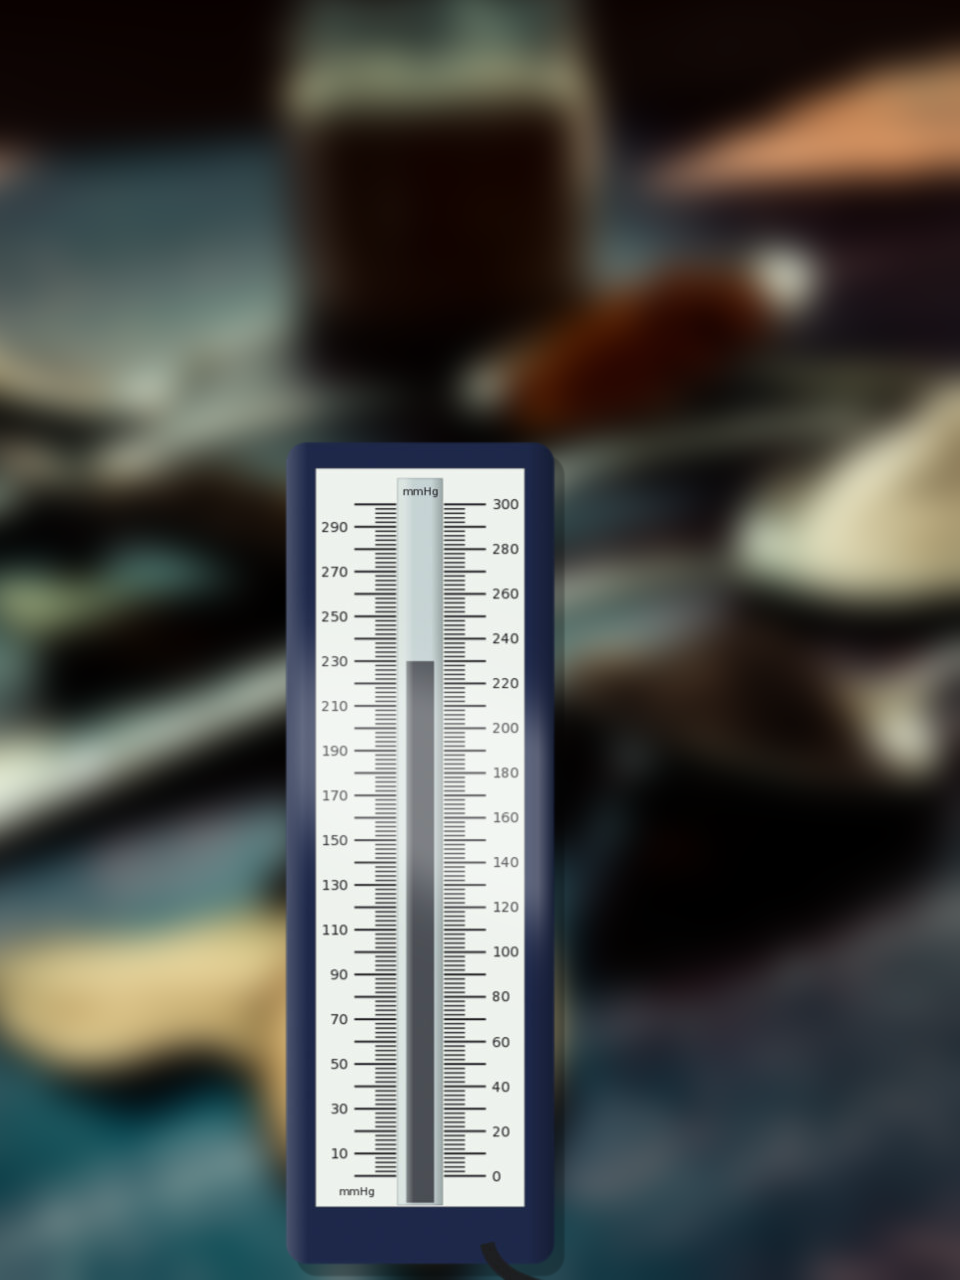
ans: mmHg 230
